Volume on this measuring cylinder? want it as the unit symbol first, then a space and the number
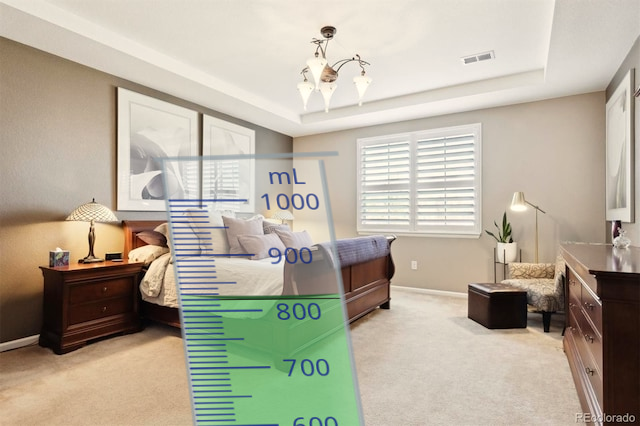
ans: mL 820
